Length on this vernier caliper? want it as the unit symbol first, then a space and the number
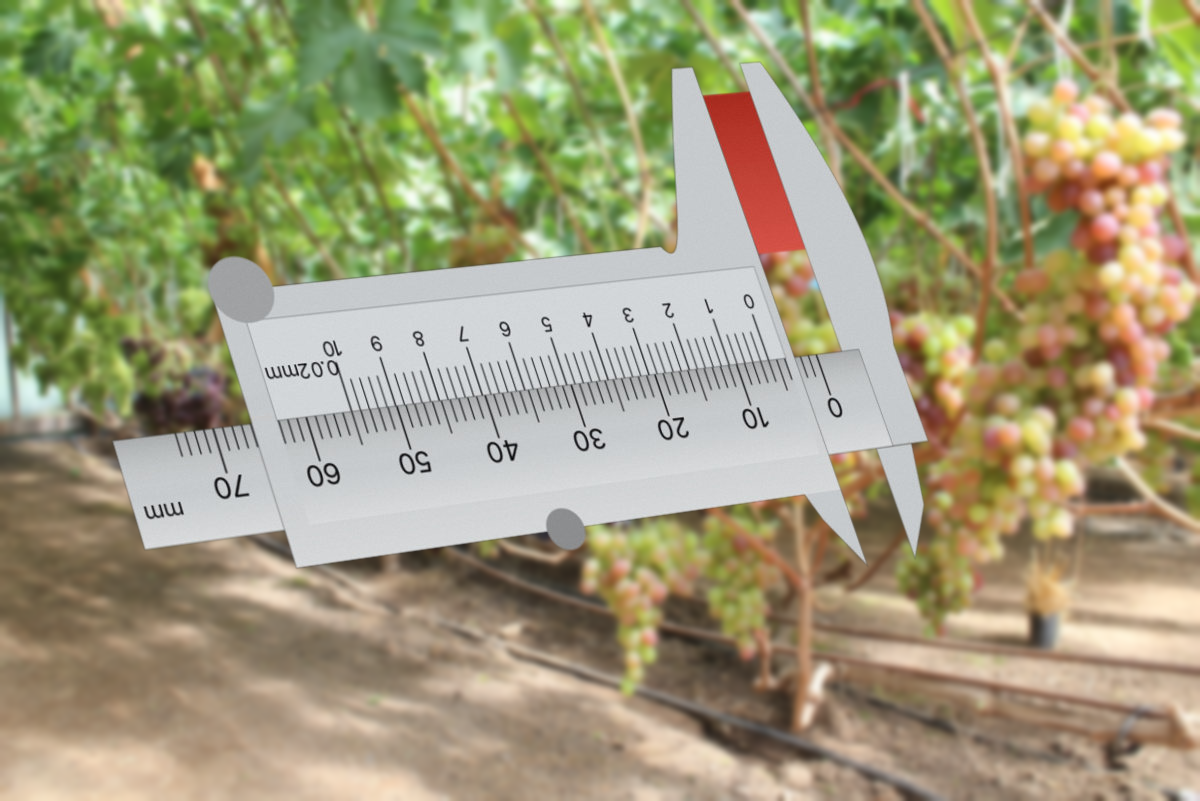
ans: mm 6.0
